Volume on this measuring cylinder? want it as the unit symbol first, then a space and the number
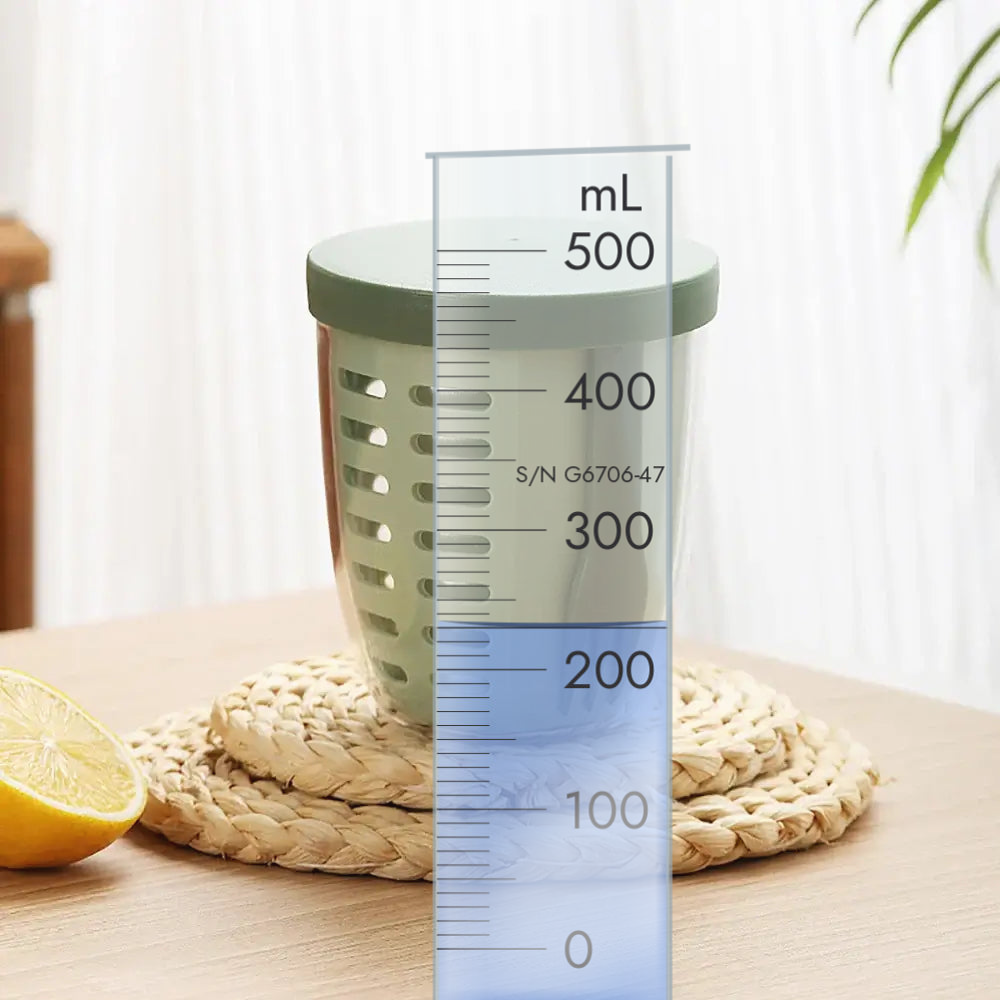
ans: mL 230
